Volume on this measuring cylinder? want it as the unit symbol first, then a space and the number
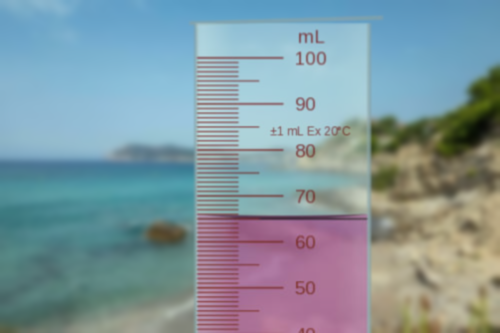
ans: mL 65
